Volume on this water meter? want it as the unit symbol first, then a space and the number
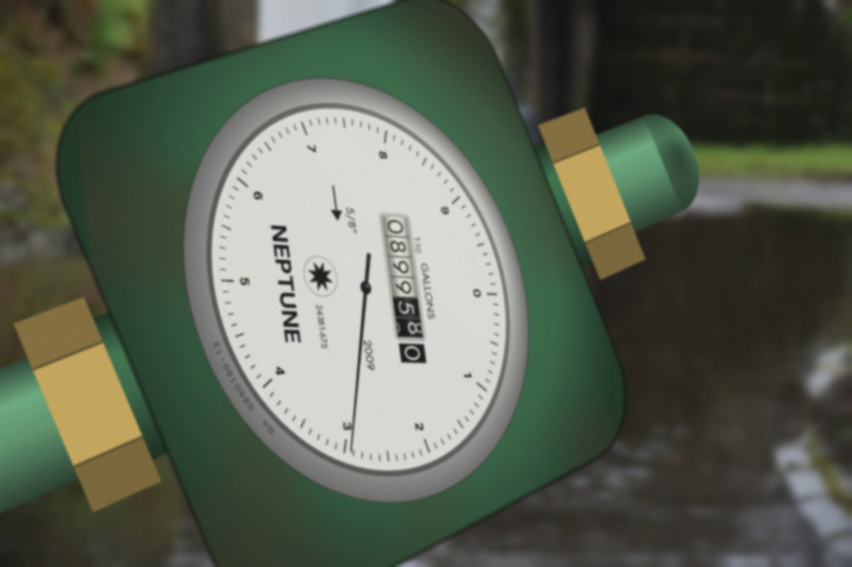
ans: gal 899582.9
